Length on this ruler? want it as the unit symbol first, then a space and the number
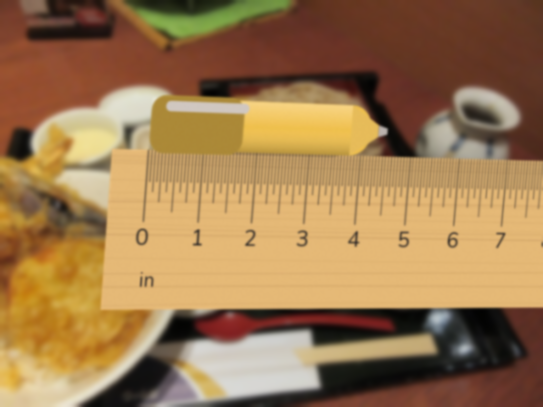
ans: in 4.5
